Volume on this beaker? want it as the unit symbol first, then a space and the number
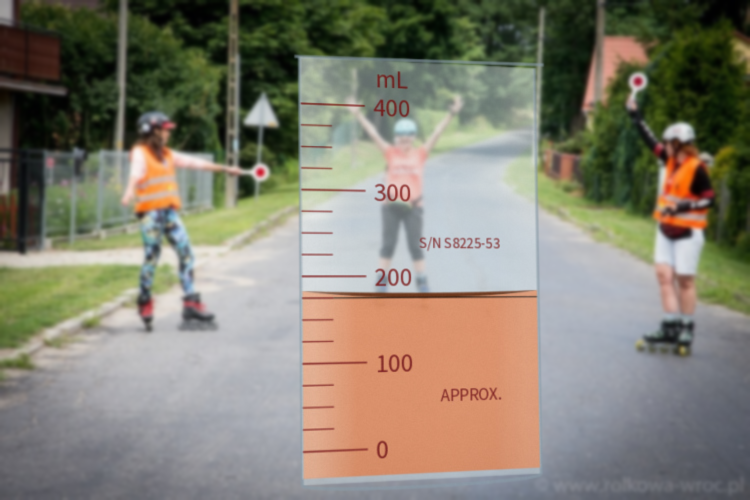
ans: mL 175
